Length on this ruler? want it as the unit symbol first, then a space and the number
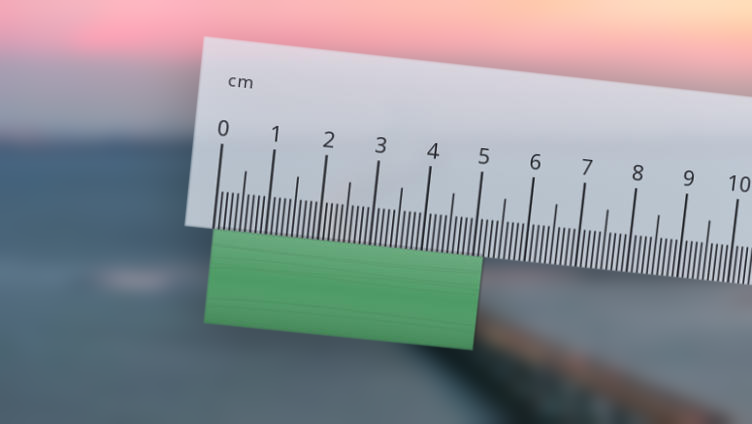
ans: cm 5.2
